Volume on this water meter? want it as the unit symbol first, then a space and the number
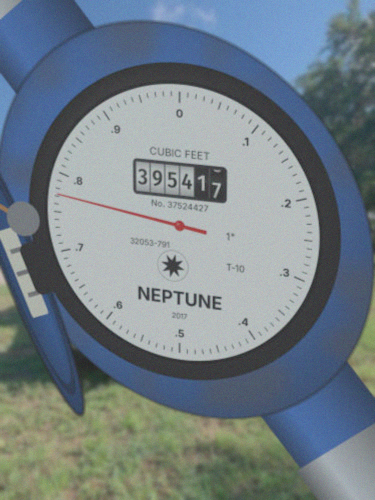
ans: ft³ 395416.77
